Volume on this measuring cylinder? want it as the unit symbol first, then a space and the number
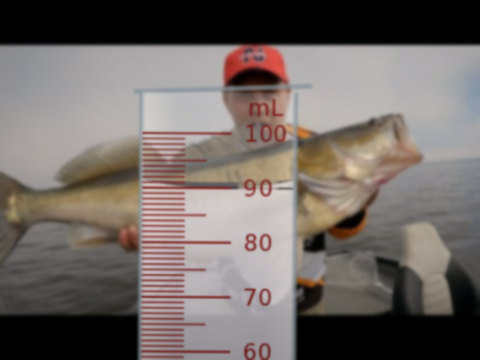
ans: mL 90
